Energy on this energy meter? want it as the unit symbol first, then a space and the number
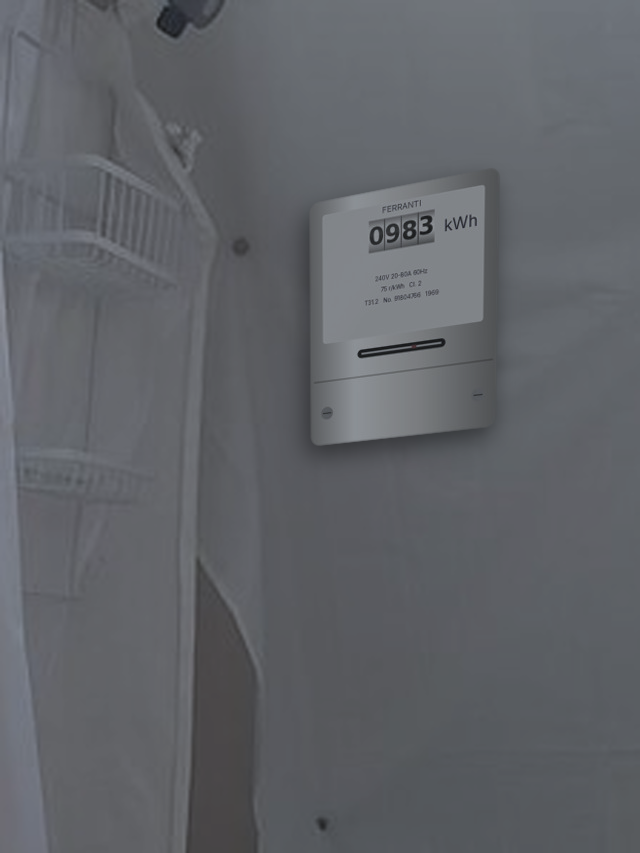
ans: kWh 983
